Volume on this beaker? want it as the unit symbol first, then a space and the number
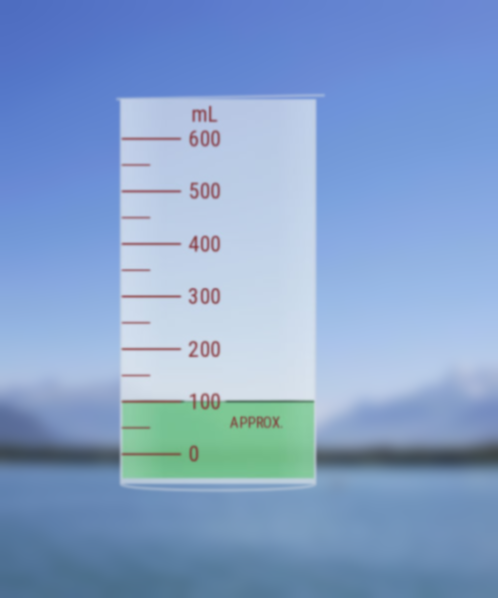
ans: mL 100
